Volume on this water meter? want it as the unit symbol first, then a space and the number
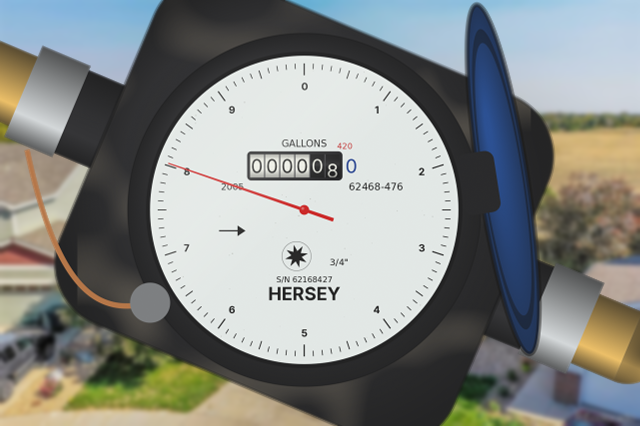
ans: gal 78.0
